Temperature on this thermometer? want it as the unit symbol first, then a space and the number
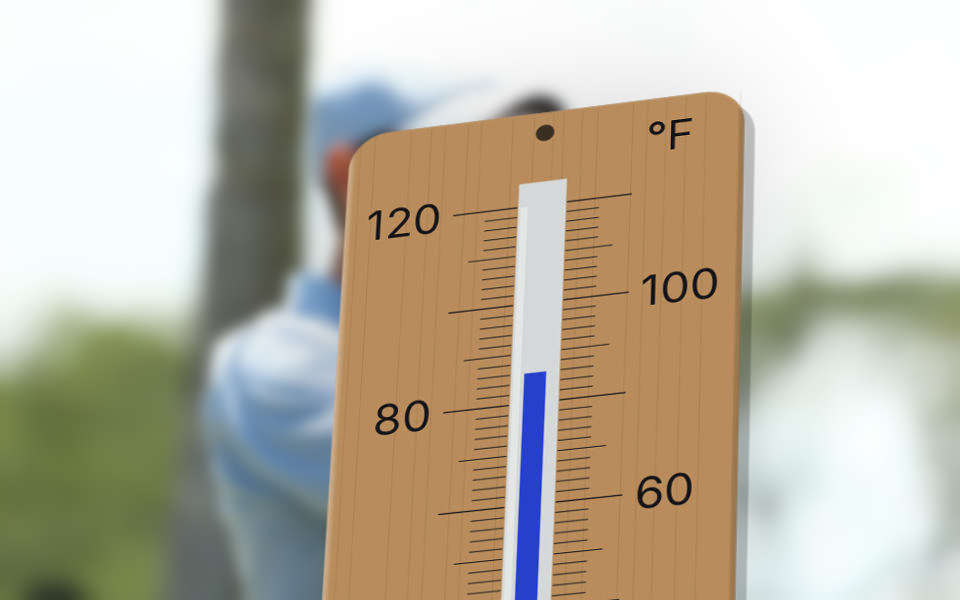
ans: °F 86
